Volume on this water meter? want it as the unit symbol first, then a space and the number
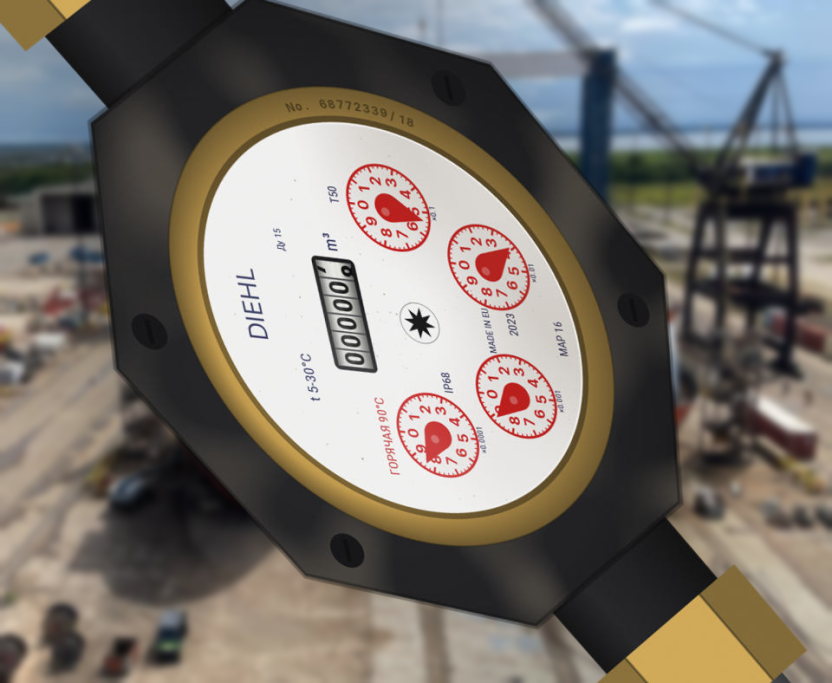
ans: m³ 7.5388
